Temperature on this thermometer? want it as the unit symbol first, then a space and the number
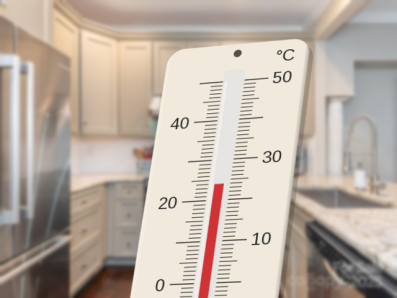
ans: °C 24
